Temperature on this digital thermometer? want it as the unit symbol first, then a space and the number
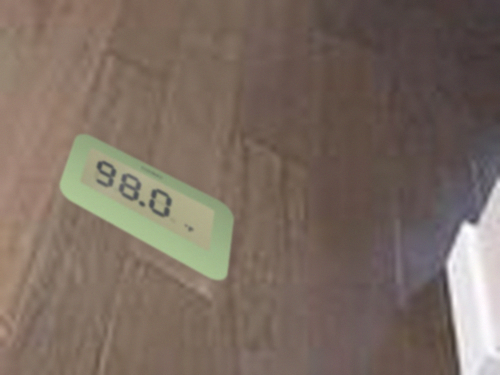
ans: °F 98.0
